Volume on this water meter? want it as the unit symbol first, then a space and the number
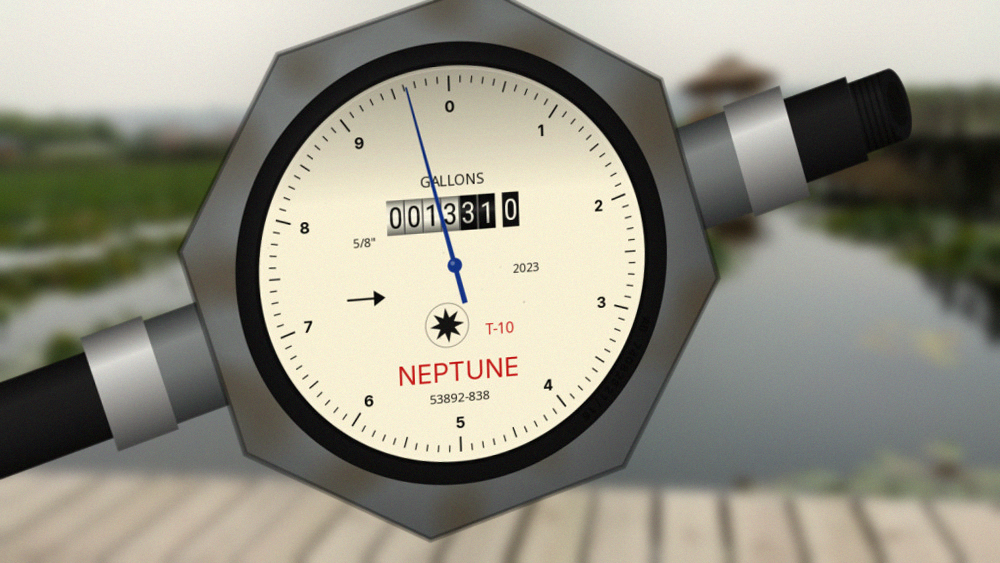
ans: gal 13309.6
